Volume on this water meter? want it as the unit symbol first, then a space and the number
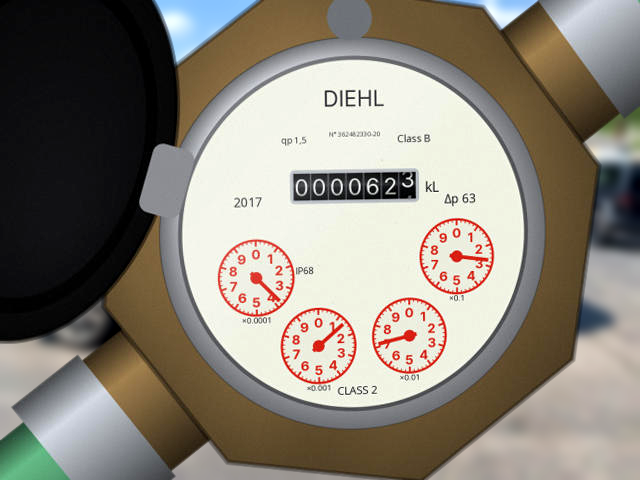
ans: kL 623.2713
